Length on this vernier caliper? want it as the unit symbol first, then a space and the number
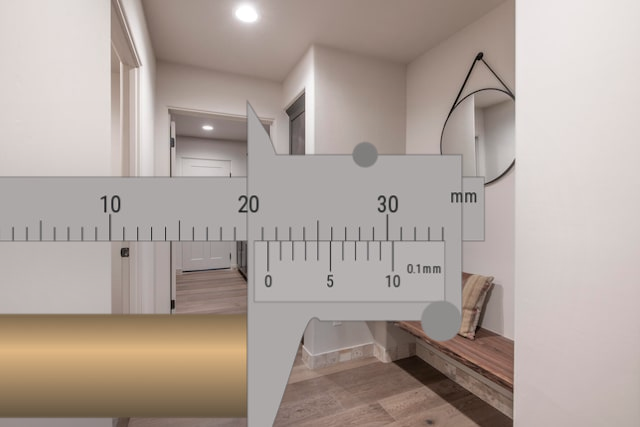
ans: mm 21.4
